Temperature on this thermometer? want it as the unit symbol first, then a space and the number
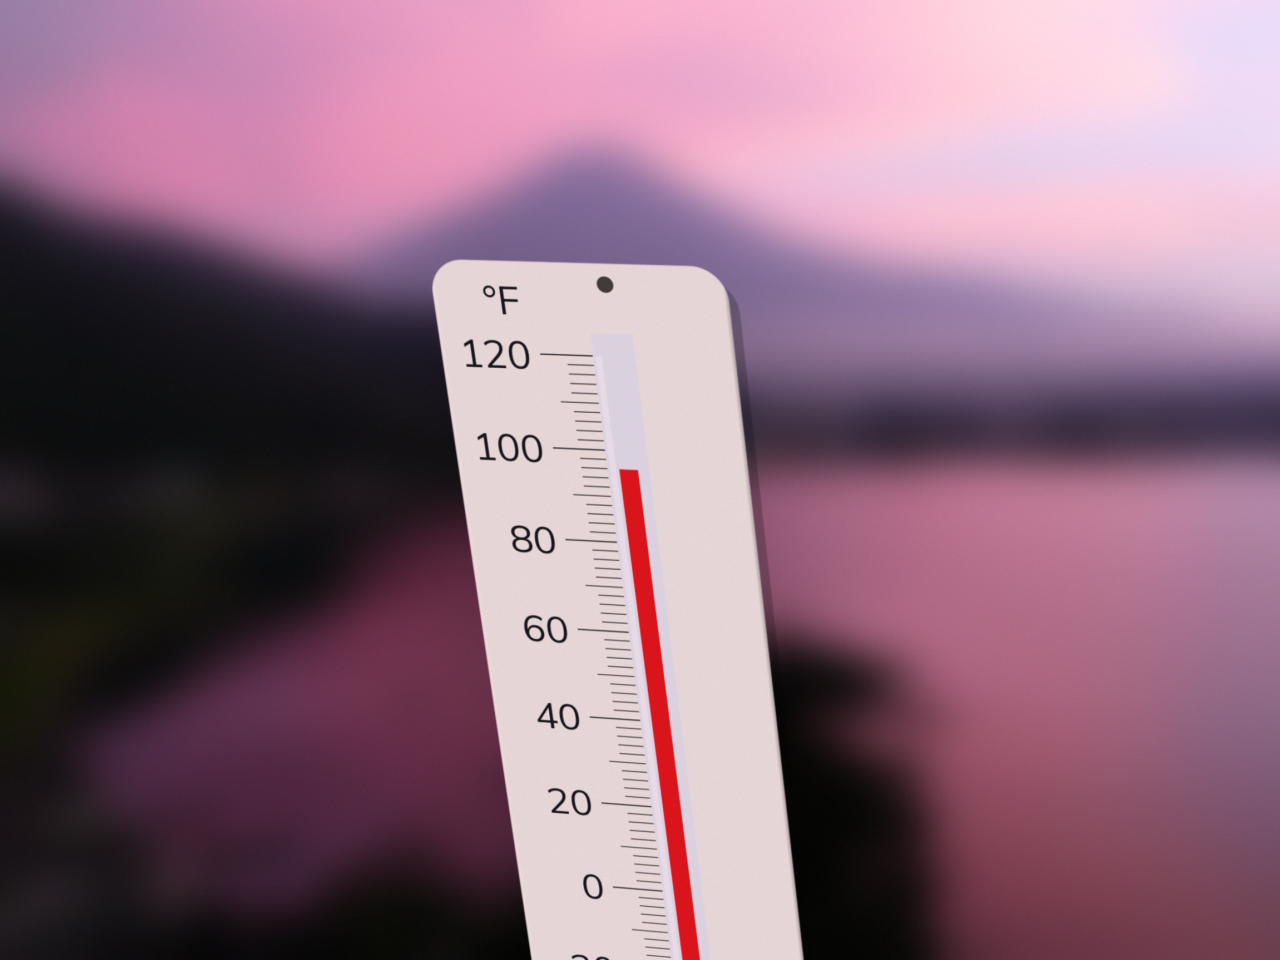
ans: °F 96
